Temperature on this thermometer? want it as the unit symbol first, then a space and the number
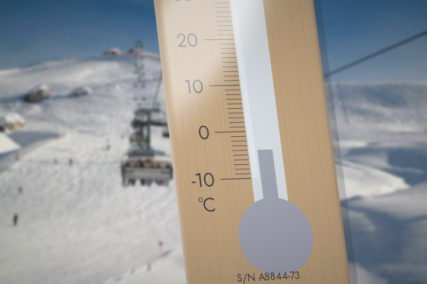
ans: °C -4
